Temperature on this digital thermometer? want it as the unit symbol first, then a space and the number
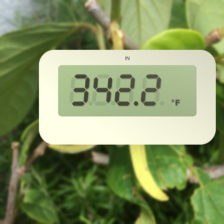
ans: °F 342.2
